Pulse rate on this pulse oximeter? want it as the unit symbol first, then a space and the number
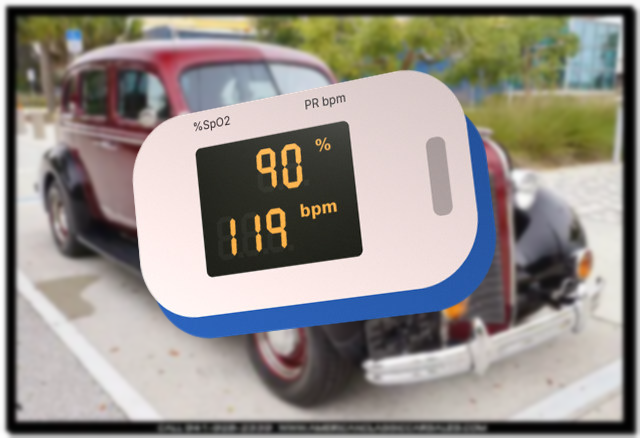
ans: bpm 119
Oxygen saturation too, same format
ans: % 90
